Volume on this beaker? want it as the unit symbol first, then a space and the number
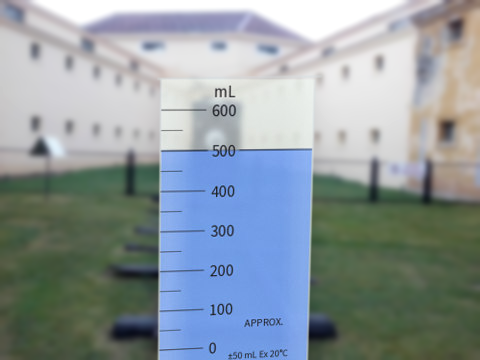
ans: mL 500
